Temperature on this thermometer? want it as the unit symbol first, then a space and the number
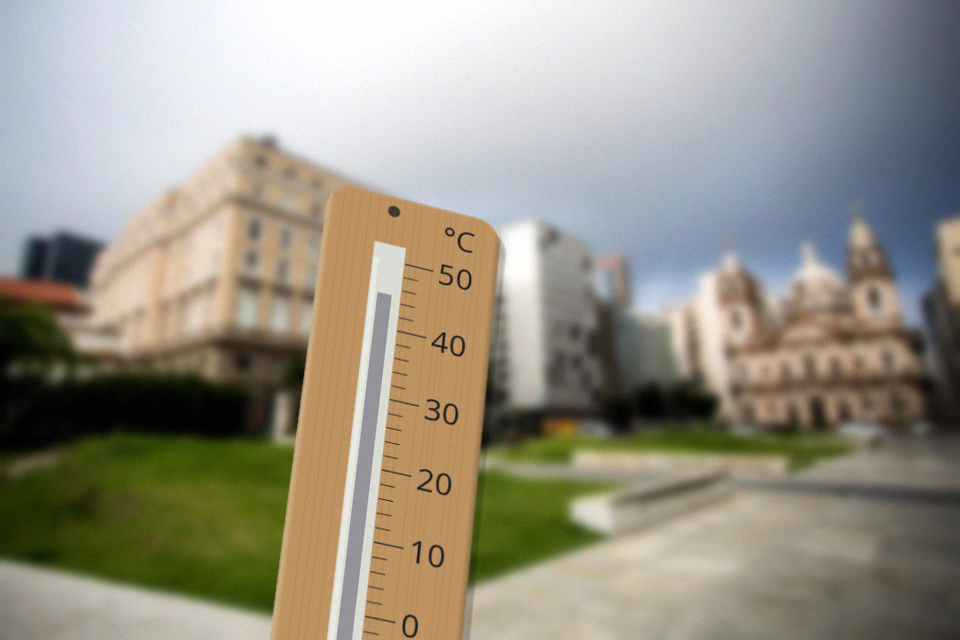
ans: °C 45
